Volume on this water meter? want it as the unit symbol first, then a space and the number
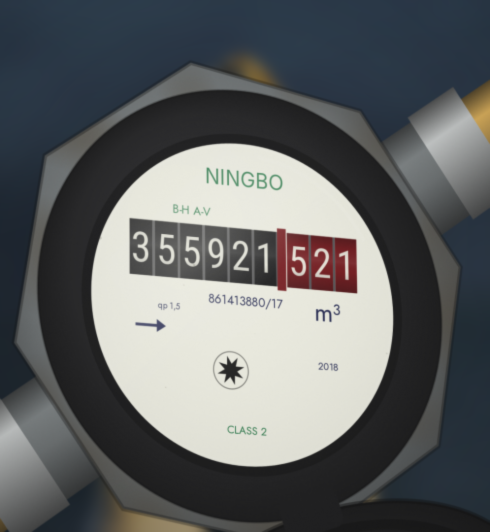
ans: m³ 355921.521
